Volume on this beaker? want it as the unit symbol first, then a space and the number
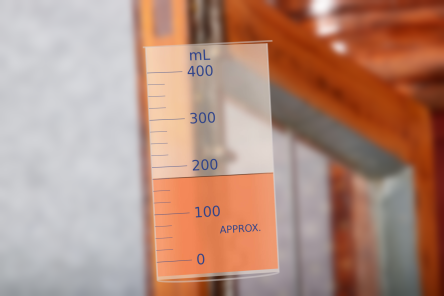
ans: mL 175
